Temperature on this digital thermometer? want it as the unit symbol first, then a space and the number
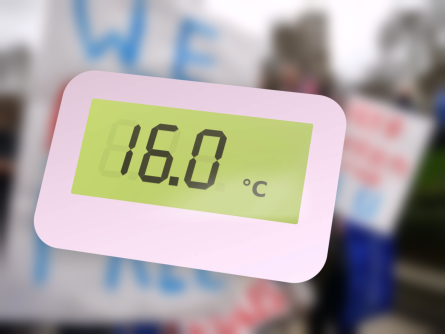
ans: °C 16.0
